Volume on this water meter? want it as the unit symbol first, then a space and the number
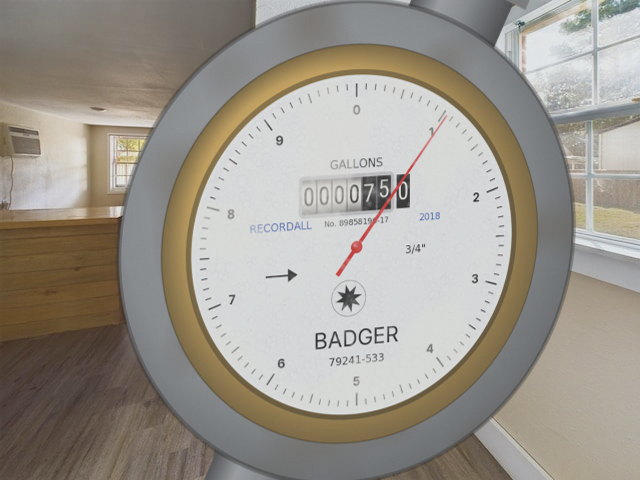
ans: gal 751.0
